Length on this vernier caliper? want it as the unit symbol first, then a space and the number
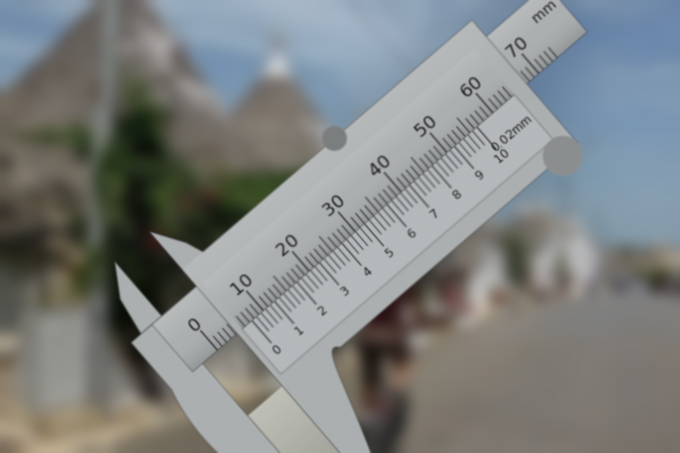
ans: mm 7.5
